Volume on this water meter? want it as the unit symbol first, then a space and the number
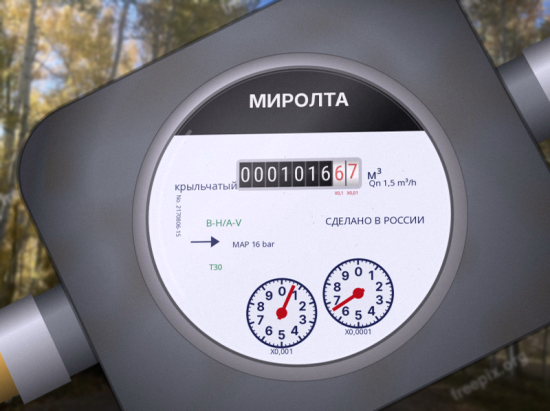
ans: m³ 1016.6706
